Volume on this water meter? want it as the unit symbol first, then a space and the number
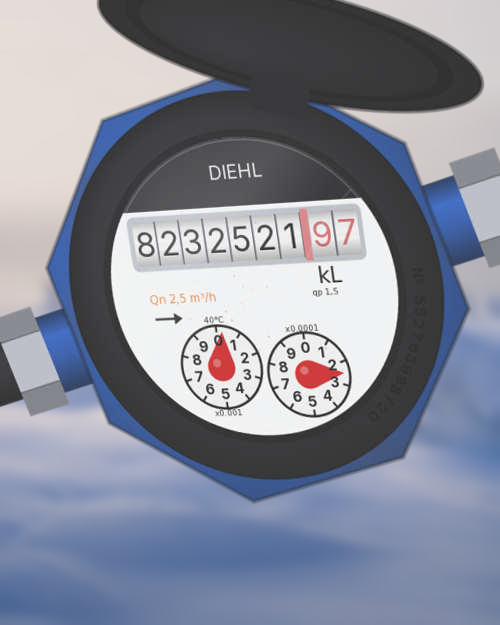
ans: kL 8232521.9702
